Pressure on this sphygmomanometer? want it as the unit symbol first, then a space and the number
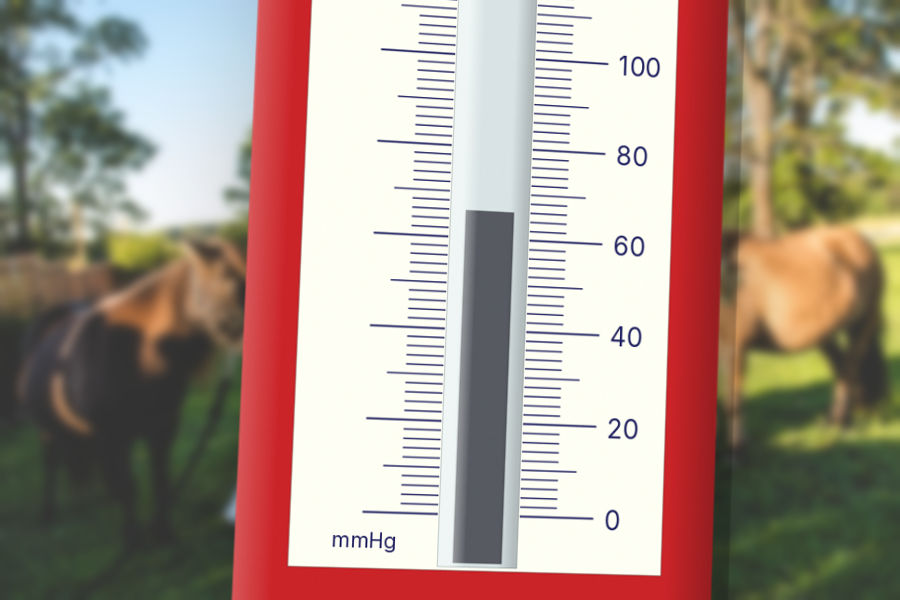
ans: mmHg 66
